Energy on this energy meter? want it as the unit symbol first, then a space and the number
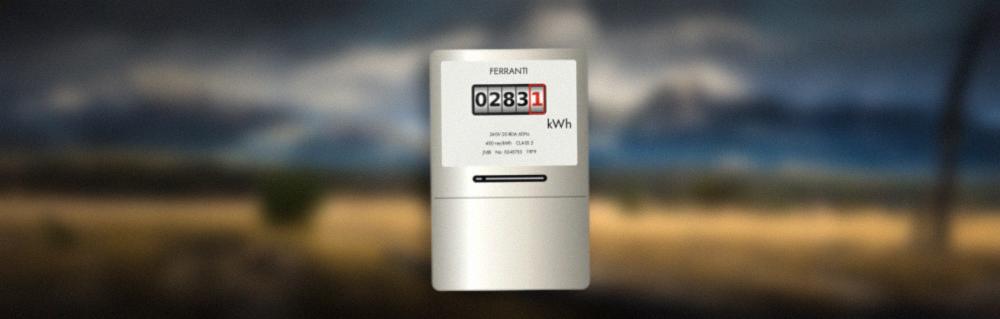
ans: kWh 283.1
